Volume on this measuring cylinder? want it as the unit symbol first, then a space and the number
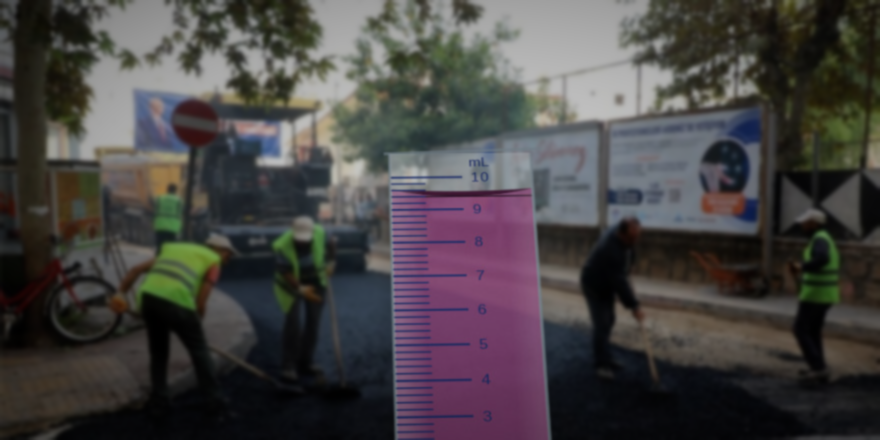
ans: mL 9.4
